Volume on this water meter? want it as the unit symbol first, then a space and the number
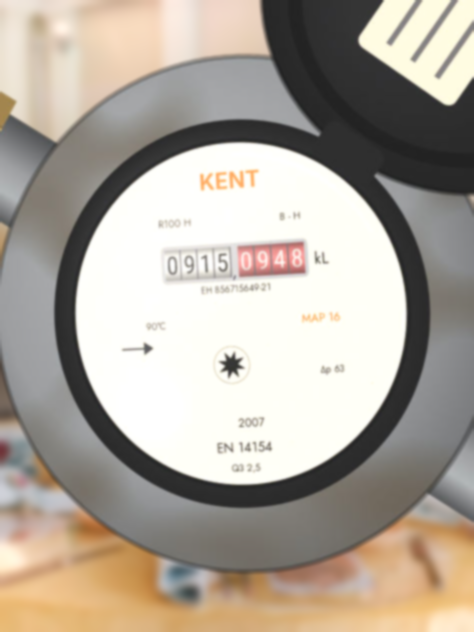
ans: kL 915.0948
